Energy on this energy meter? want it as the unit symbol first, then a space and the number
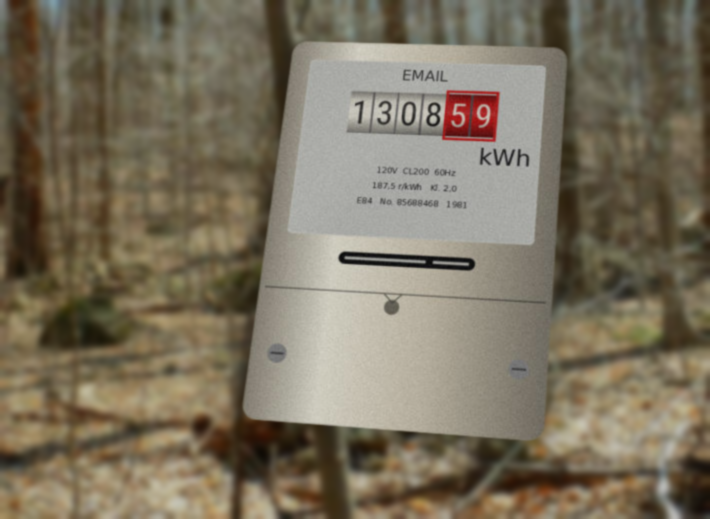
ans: kWh 1308.59
